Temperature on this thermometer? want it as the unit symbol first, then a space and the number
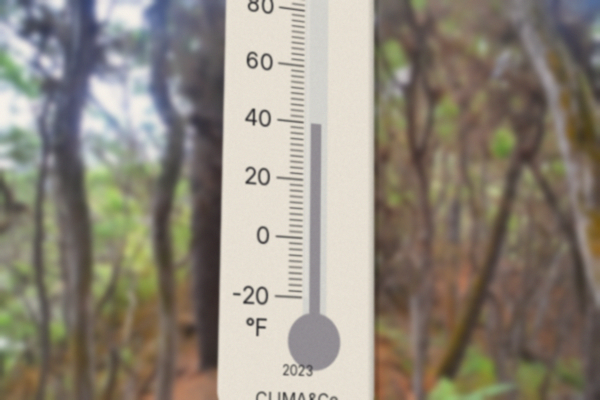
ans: °F 40
